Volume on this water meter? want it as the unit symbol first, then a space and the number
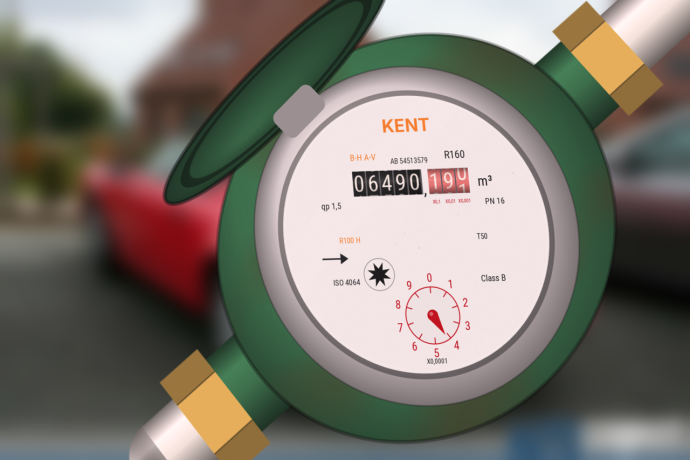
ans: m³ 6490.1904
